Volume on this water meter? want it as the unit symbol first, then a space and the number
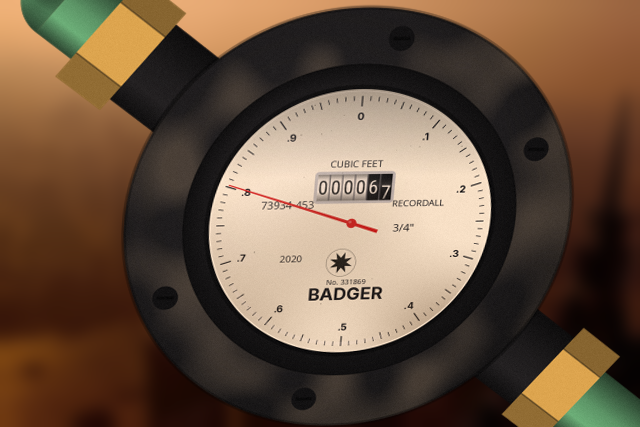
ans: ft³ 66.80
